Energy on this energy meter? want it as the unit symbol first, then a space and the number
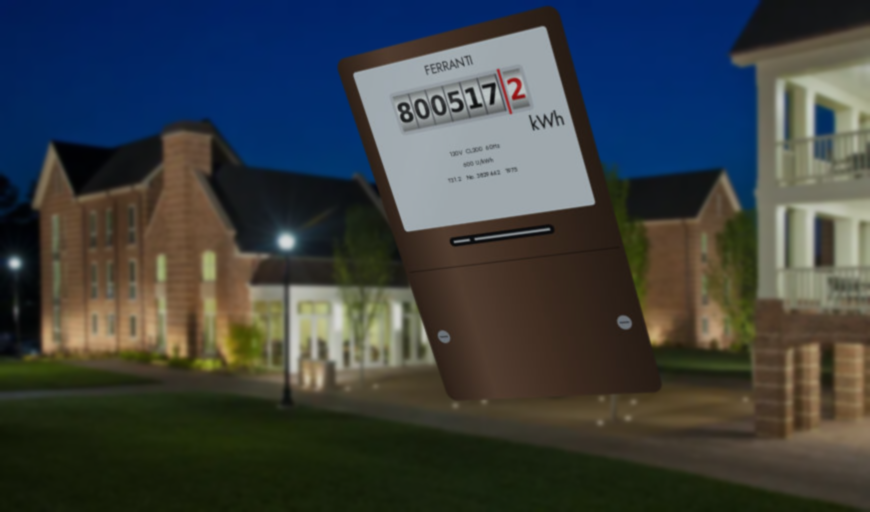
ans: kWh 800517.2
